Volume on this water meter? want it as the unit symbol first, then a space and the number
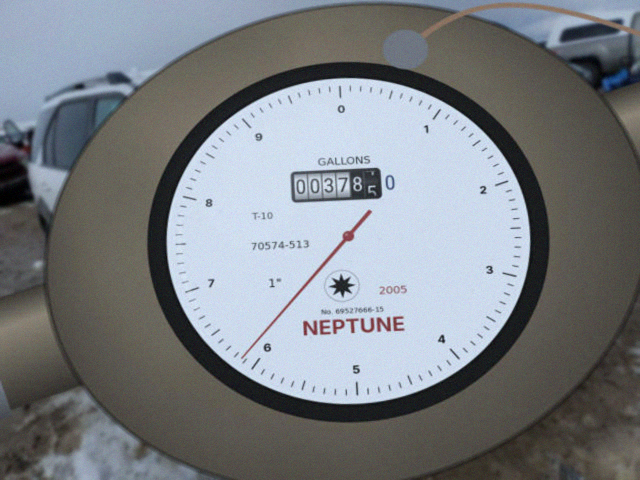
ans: gal 37846.1
